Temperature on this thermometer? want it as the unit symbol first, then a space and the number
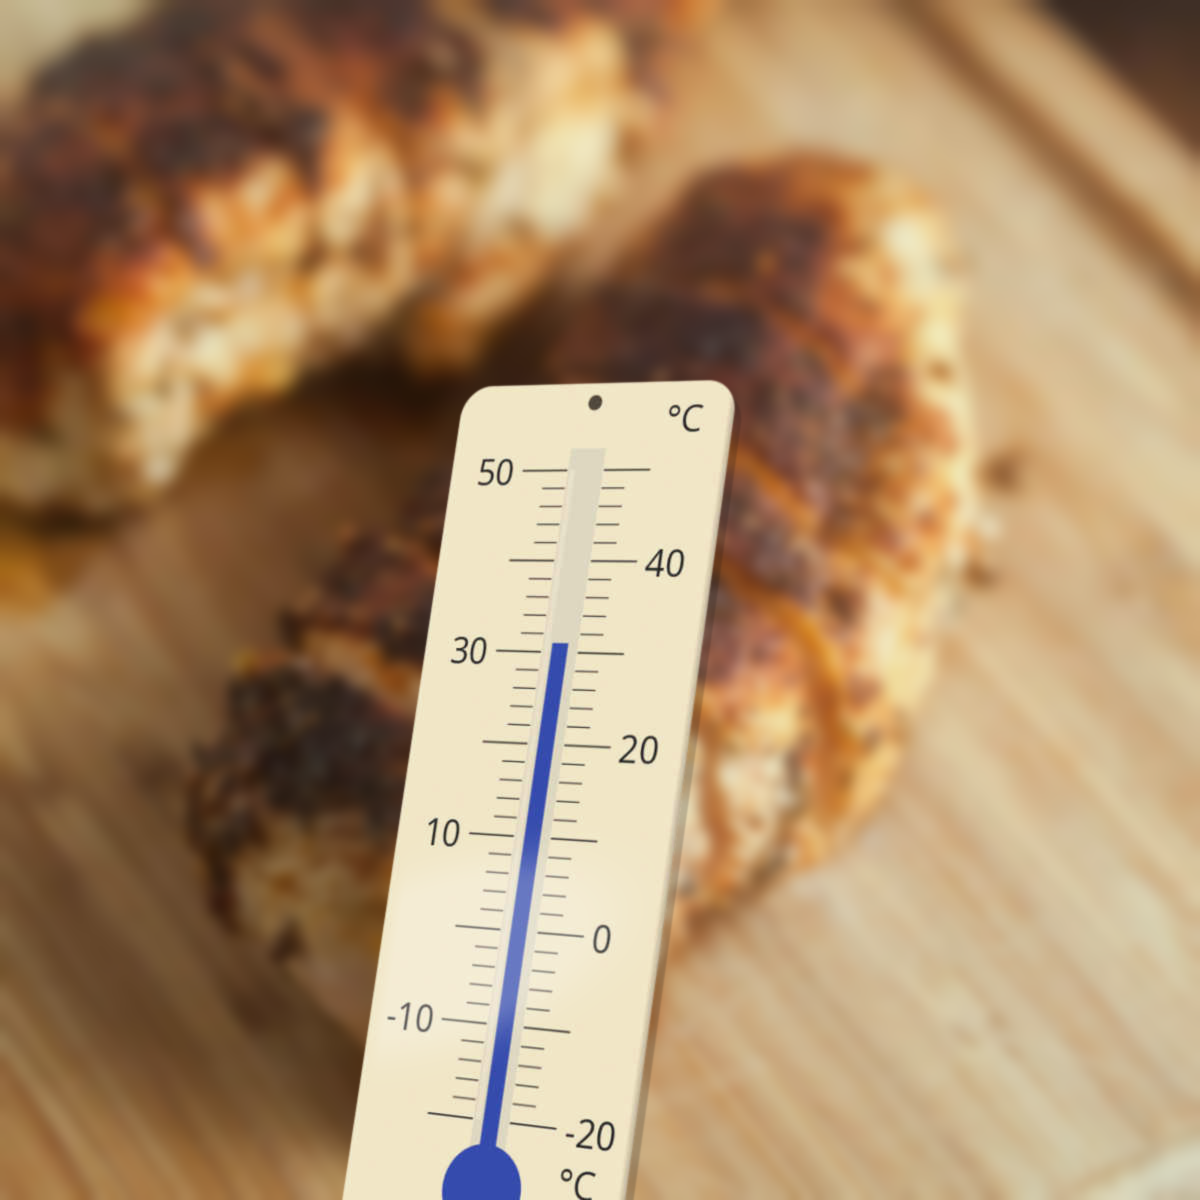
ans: °C 31
